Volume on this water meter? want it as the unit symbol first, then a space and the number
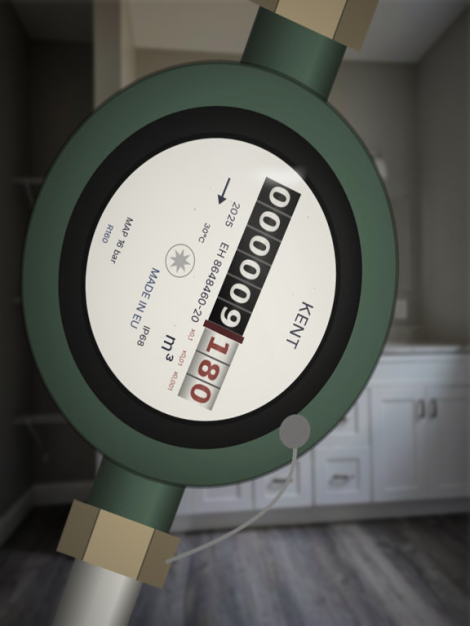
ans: m³ 9.180
